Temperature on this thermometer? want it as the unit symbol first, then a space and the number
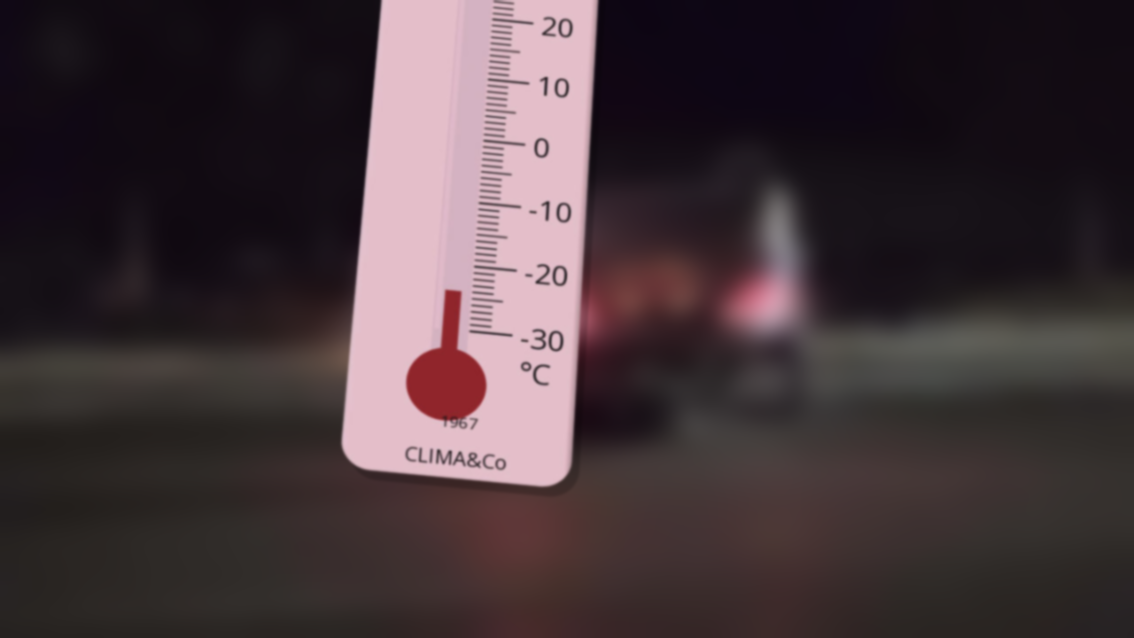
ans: °C -24
